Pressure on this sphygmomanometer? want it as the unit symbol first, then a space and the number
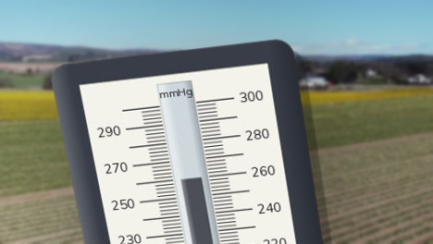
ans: mmHg 260
